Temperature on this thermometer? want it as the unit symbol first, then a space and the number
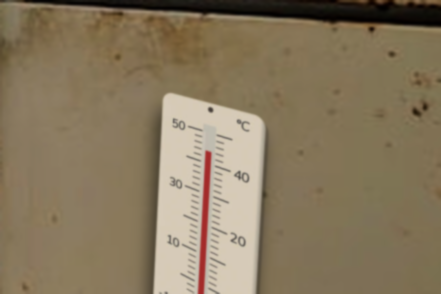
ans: °C 44
